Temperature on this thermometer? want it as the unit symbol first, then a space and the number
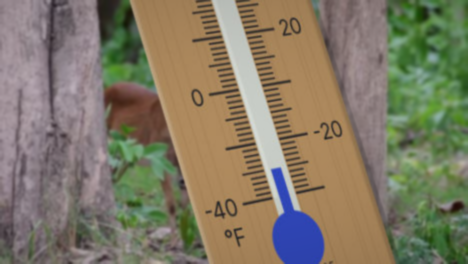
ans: °F -30
